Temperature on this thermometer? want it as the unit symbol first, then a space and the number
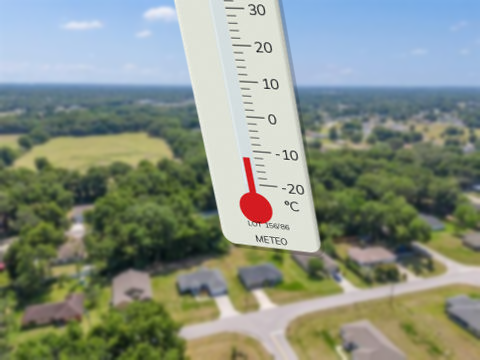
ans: °C -12
